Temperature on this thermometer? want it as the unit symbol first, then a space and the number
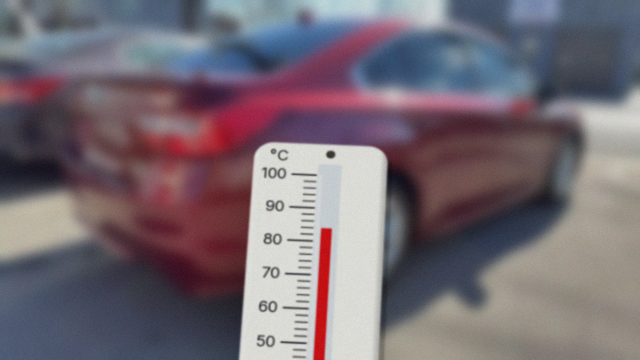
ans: °C 84
